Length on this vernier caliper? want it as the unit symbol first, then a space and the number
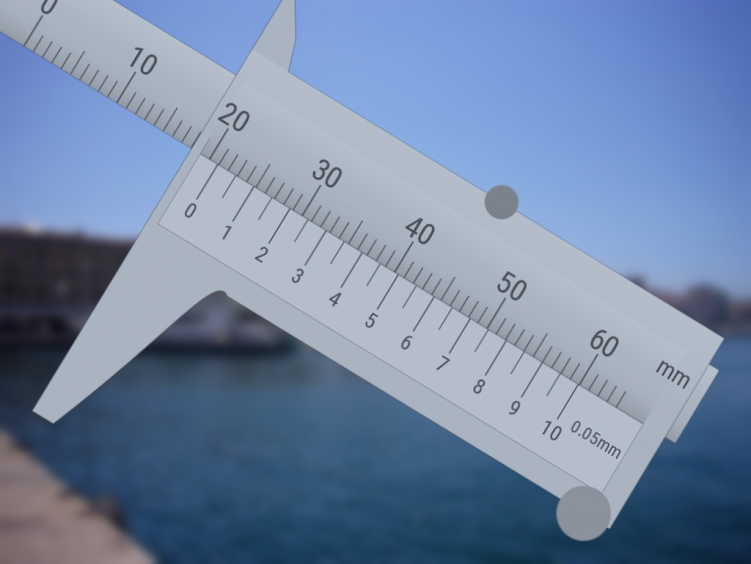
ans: mm 20.9
